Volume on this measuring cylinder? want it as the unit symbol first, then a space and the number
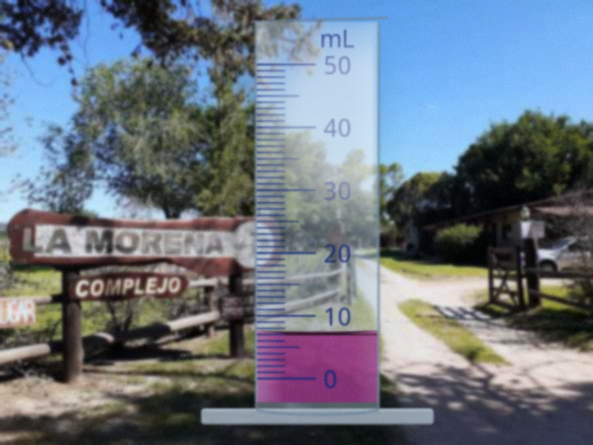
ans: mL 7
